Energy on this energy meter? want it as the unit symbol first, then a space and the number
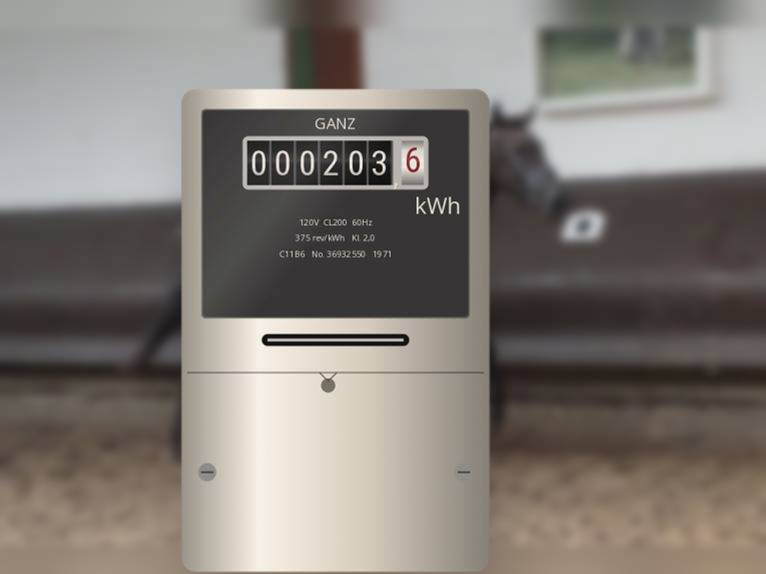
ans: kWh 203.6
